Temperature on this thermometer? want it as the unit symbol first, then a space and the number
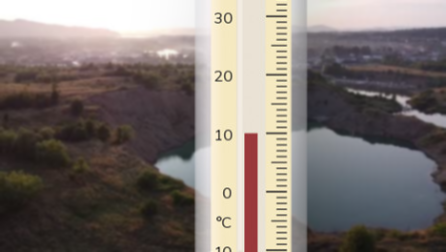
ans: °C 10
